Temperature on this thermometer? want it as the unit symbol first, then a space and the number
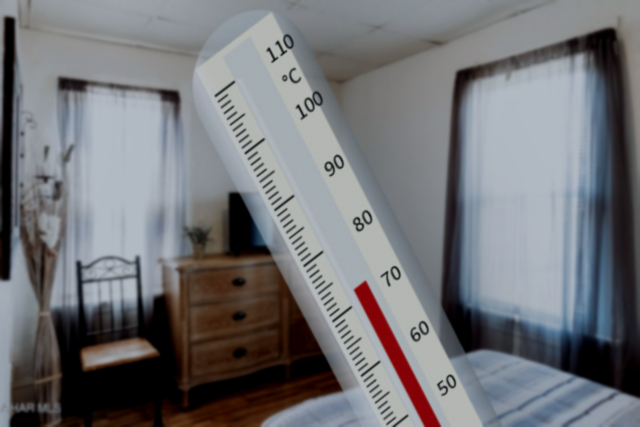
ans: °C 72
